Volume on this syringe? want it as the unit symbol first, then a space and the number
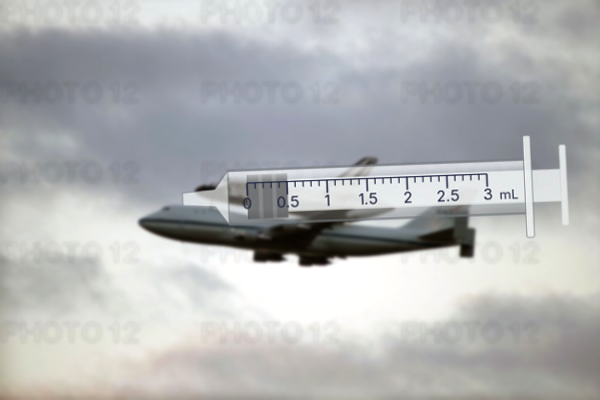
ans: mL 0
